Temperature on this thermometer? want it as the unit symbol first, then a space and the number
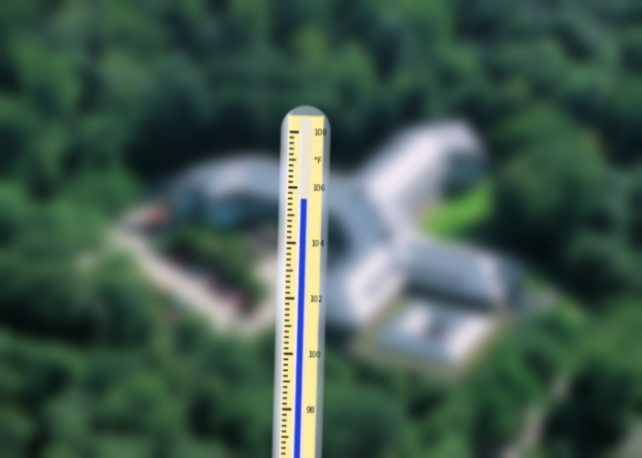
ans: °F 105.6
